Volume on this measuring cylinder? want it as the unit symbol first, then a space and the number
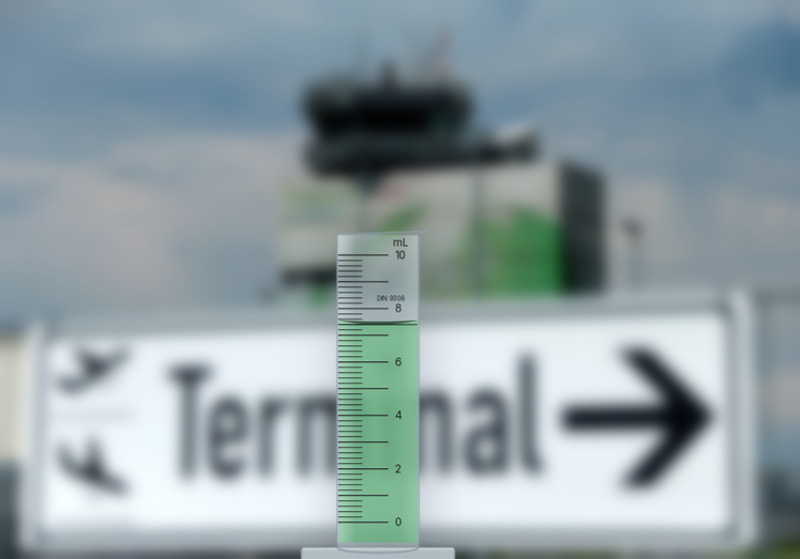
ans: mL 7.4
